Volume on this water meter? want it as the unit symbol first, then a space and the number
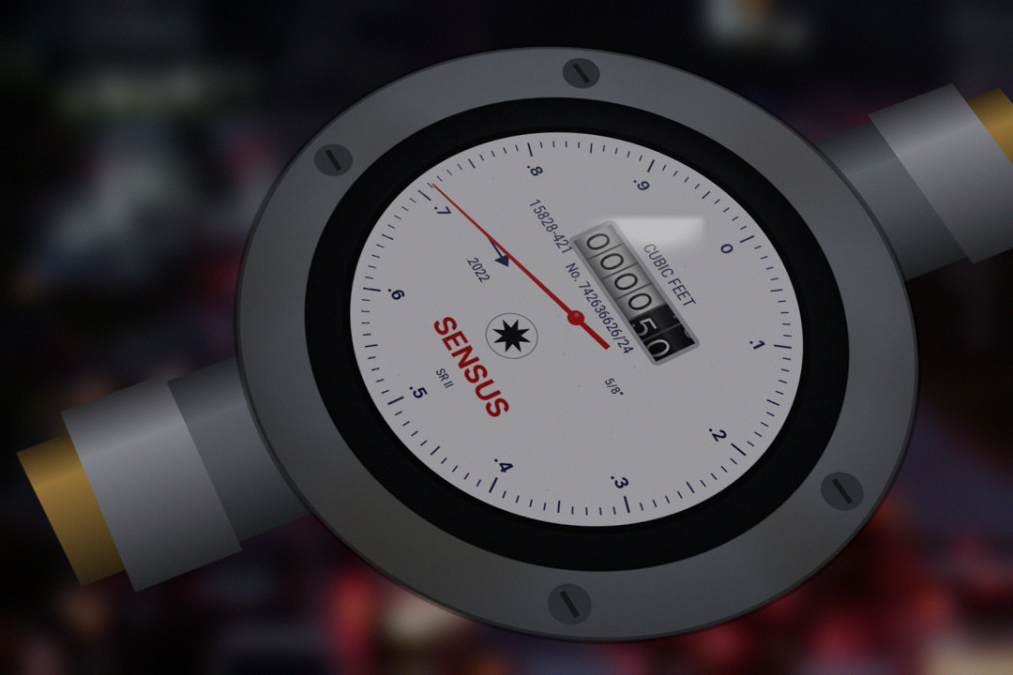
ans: ft³ 49.71
